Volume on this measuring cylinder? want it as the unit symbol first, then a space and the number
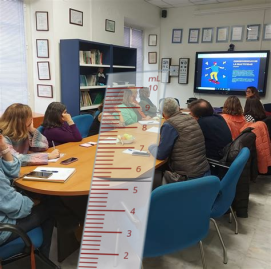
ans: mL 5.4
